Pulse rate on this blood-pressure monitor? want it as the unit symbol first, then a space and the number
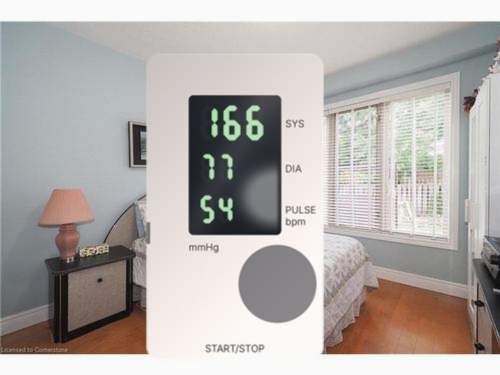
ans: bpm 54
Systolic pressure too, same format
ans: mmHg 166
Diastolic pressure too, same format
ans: mmHg 77
